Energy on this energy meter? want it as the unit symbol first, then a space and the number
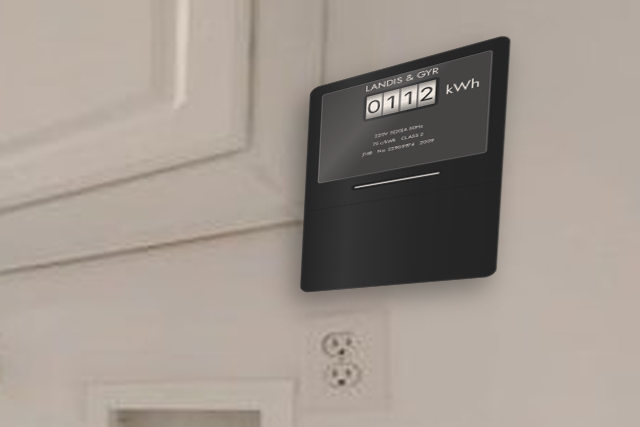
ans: kWh 112
